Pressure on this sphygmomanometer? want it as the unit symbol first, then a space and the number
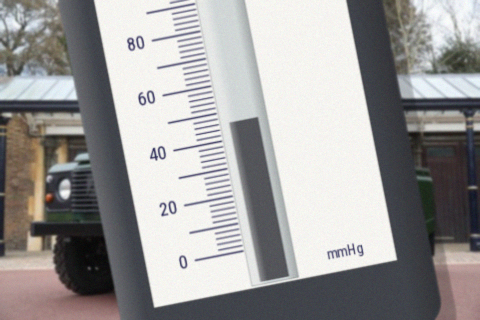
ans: mmHg 46
